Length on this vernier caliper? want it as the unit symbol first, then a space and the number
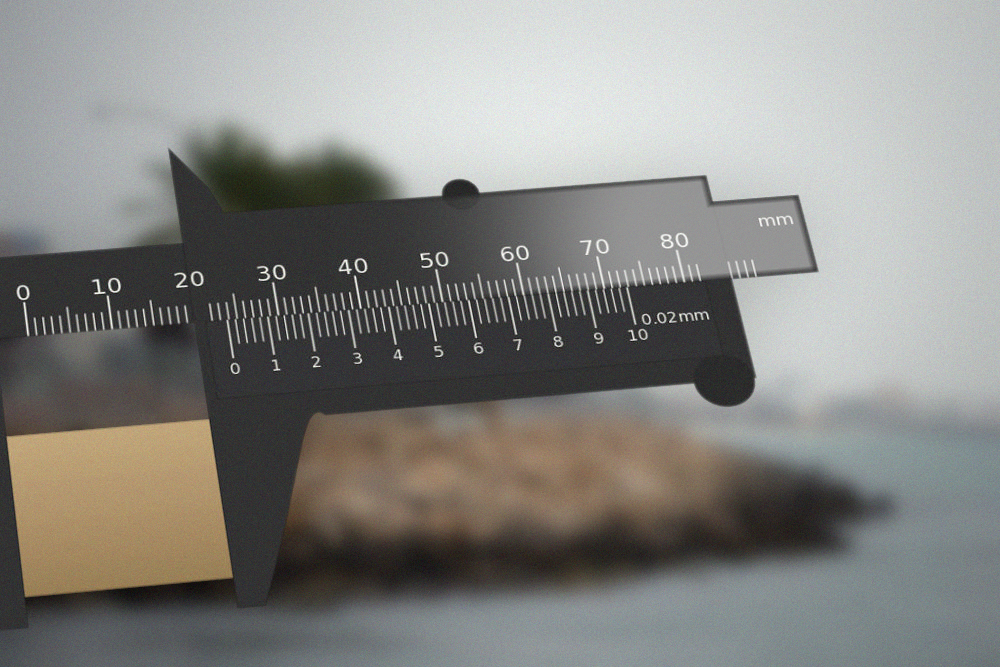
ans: mm 23.8
